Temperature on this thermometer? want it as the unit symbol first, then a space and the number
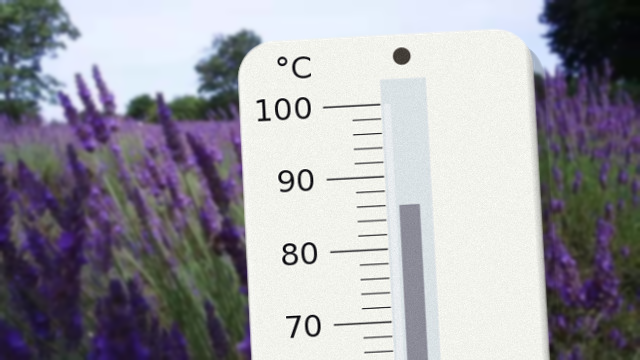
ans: °C 86
